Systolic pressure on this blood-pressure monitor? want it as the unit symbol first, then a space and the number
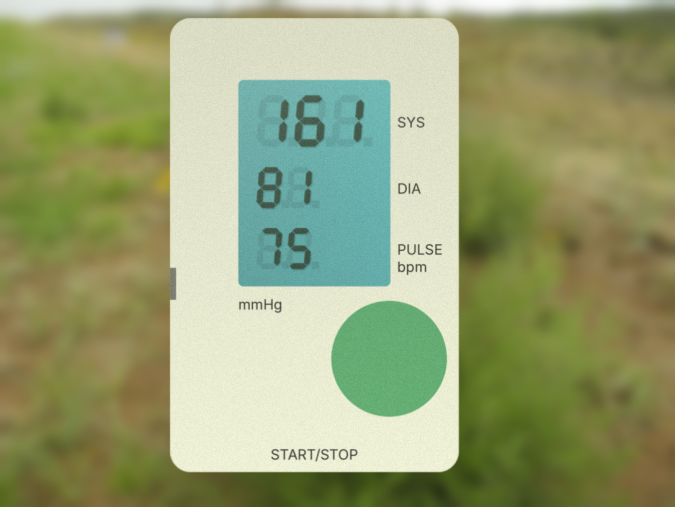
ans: mmHg 161
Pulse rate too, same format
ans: bpm 75
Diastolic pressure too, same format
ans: mmHg 81
